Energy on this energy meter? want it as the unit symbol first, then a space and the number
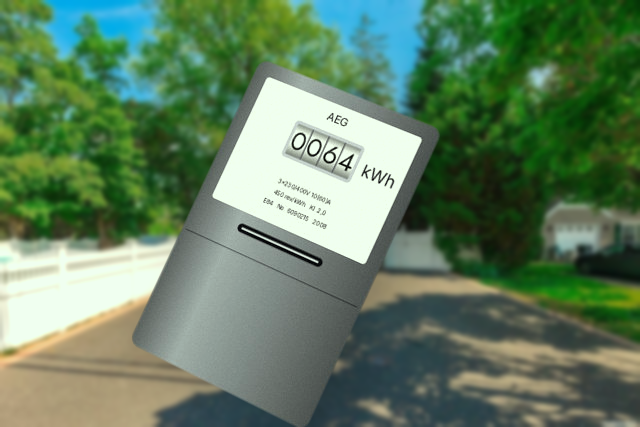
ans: kWh 64
